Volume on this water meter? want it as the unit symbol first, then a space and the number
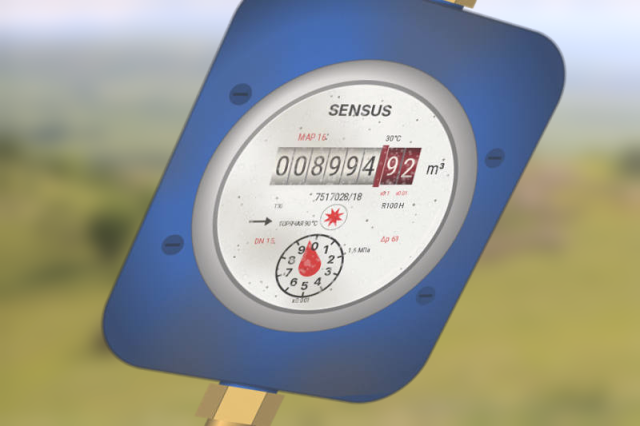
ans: m³ 8994.919
